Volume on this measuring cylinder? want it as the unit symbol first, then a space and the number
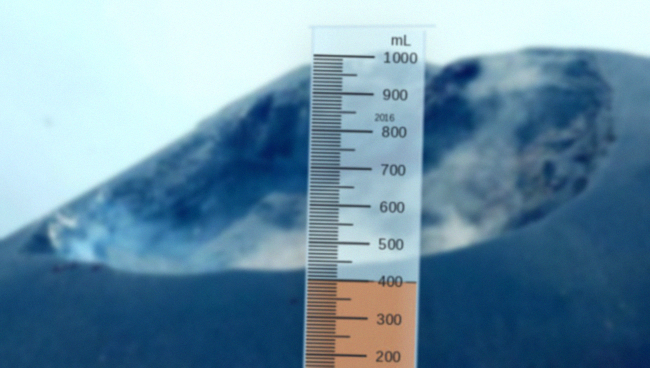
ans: mL 400
